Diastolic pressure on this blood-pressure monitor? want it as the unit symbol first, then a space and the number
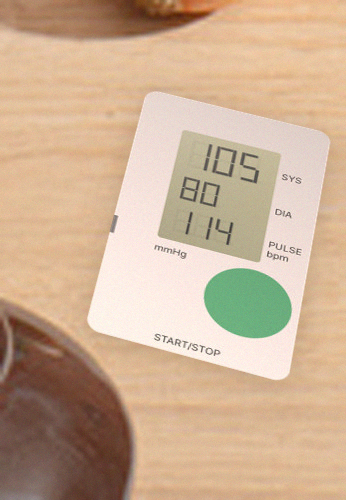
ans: mmHg 80
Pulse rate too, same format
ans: bpm 114
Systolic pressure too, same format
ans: mmHg 105
